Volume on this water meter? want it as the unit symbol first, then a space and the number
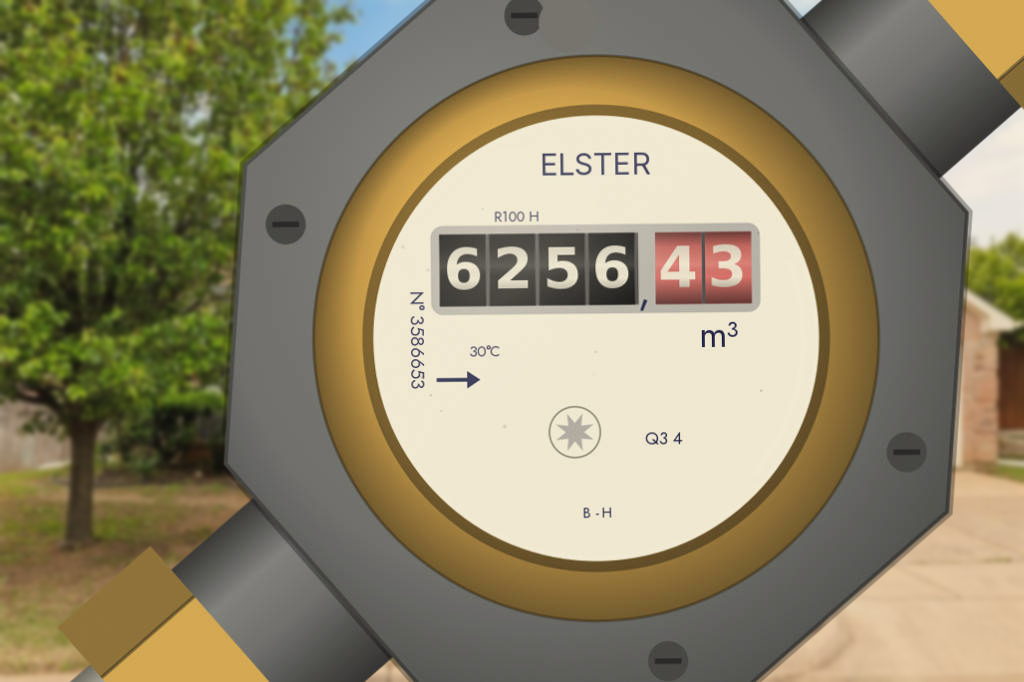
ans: m³ 6256.43
